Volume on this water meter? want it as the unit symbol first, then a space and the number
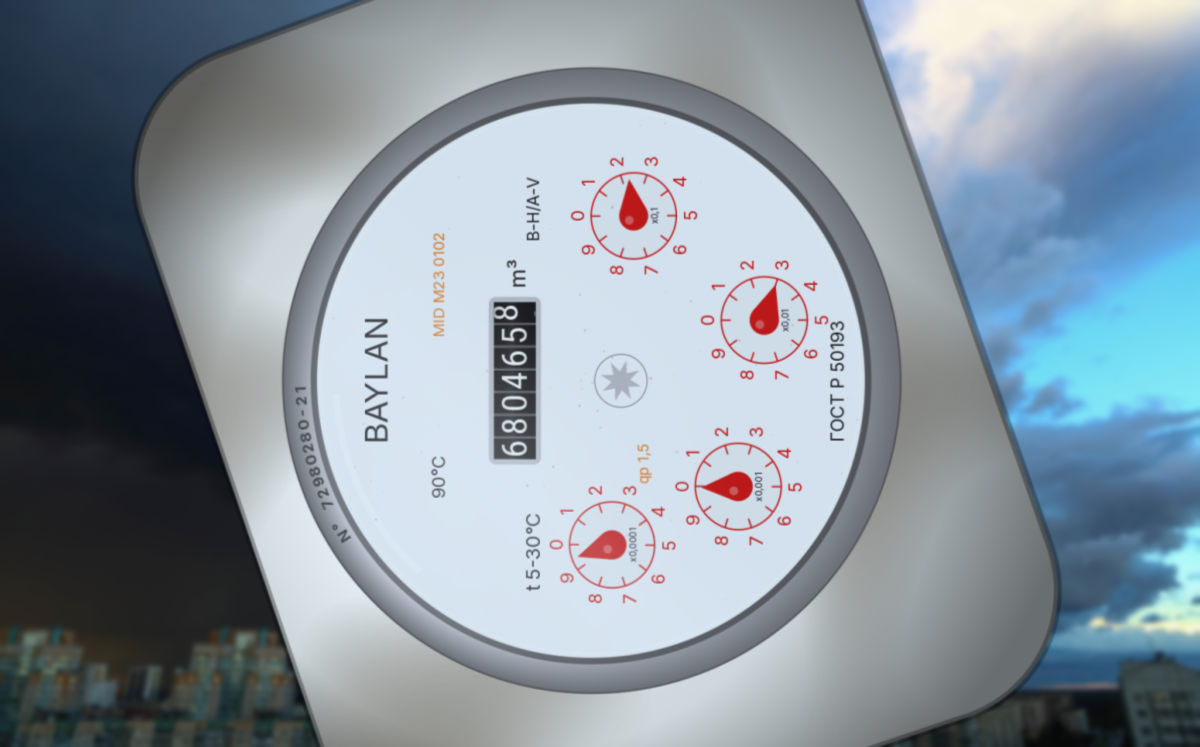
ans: m³ 6804658.2299
